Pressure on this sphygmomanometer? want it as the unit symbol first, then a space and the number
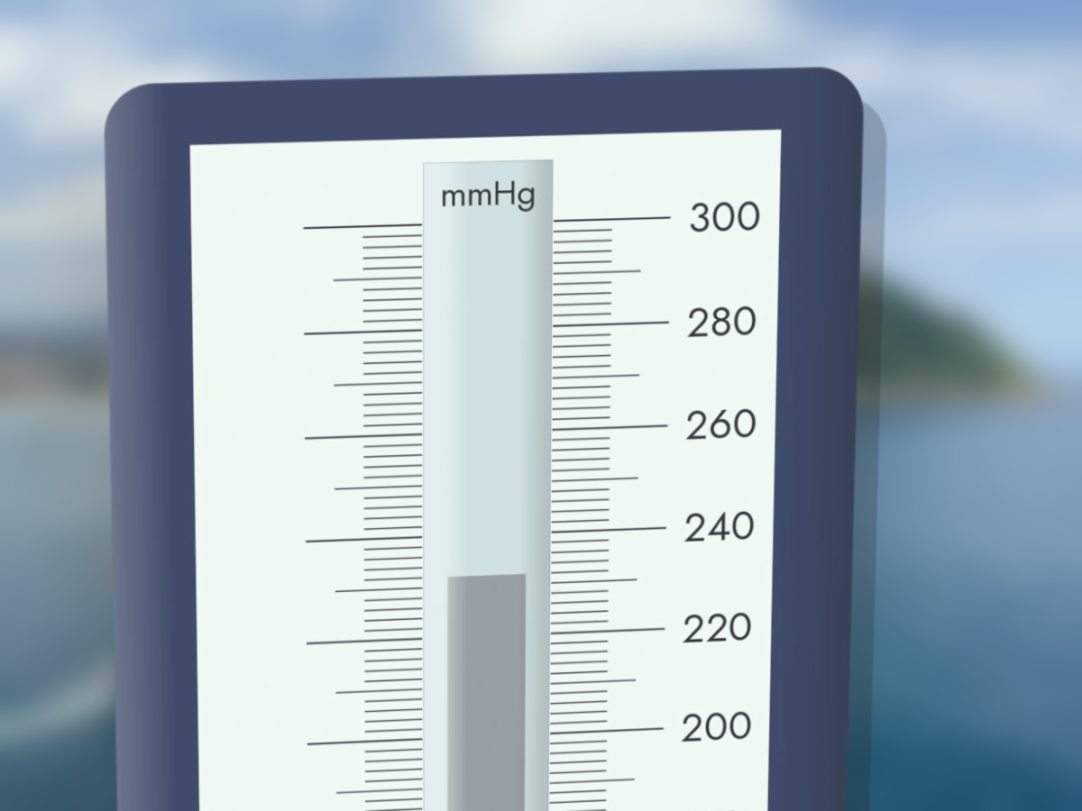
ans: mmHg 232
